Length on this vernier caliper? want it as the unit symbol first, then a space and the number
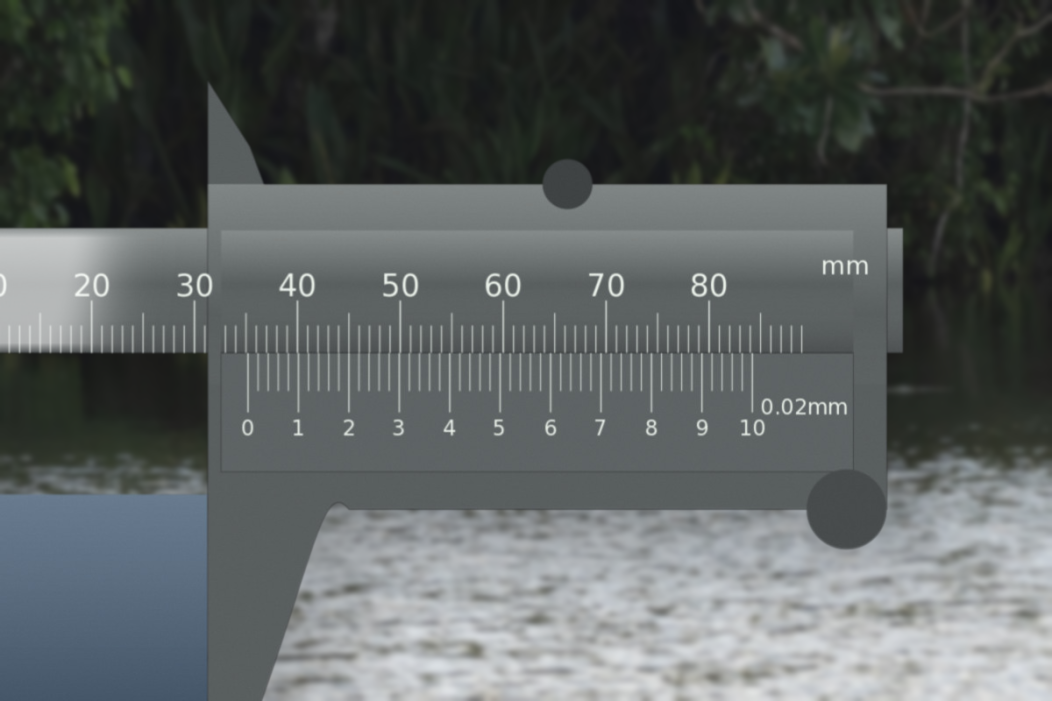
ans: mm 35.2
